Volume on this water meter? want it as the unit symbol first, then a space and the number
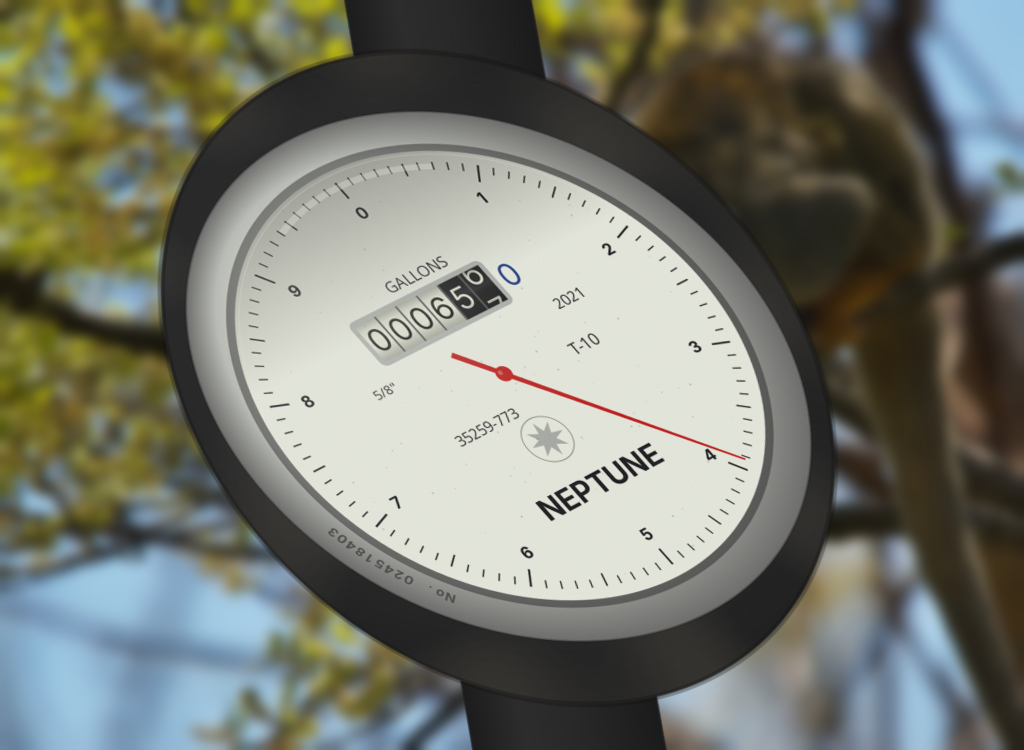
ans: gal 6563.9
